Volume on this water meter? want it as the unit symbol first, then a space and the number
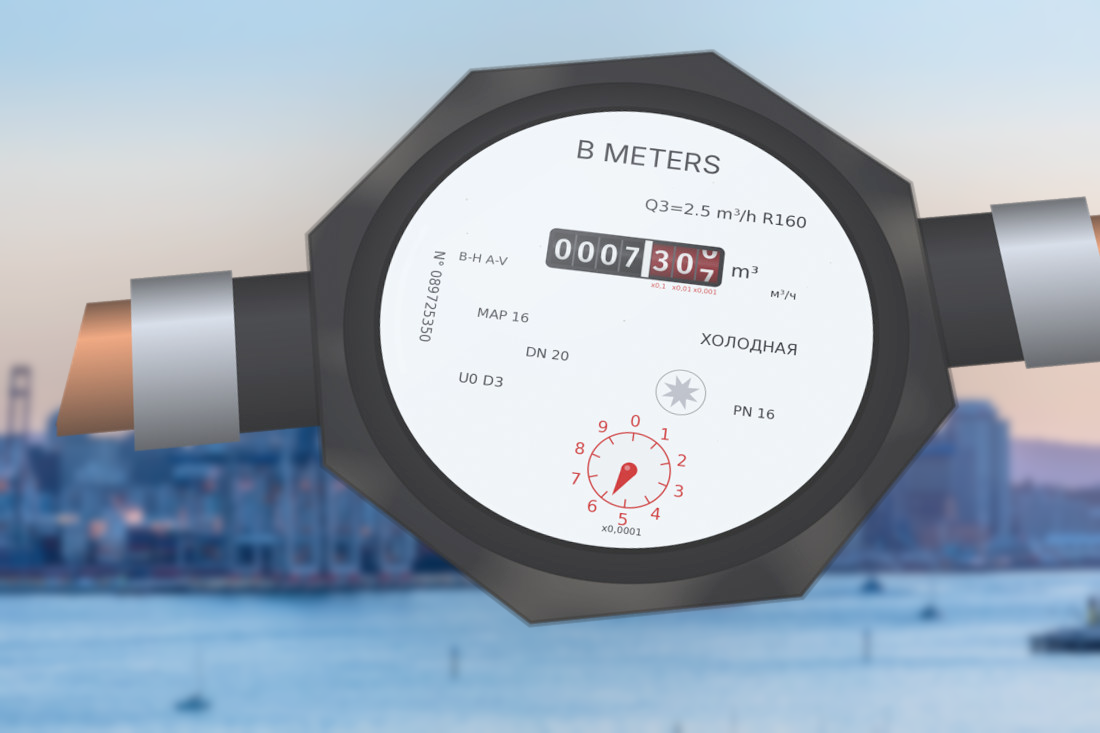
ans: m³ 7.3065
